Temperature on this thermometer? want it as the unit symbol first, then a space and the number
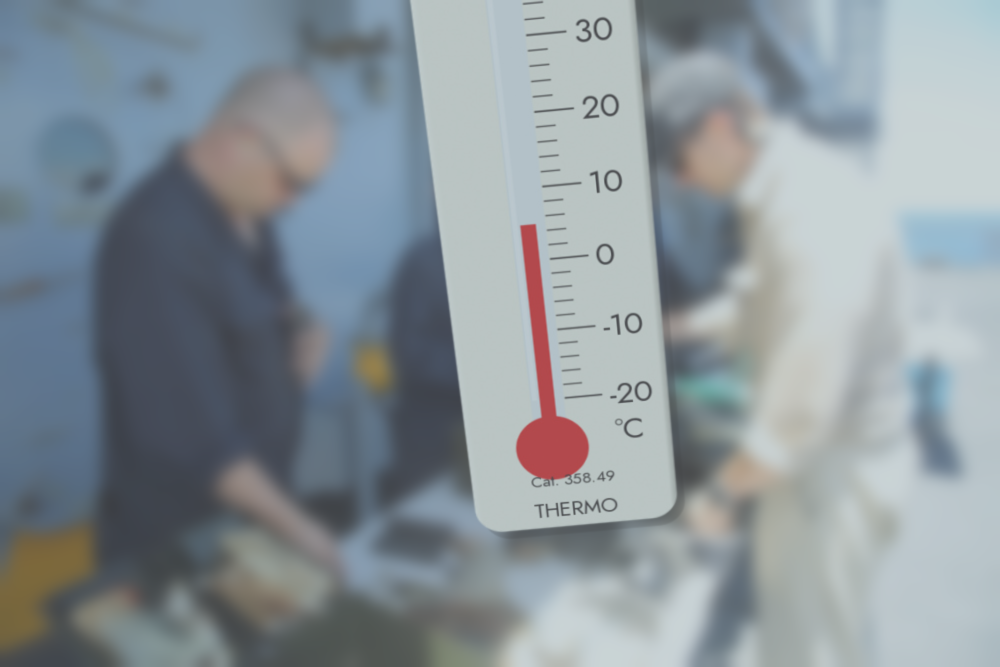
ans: °C 5
